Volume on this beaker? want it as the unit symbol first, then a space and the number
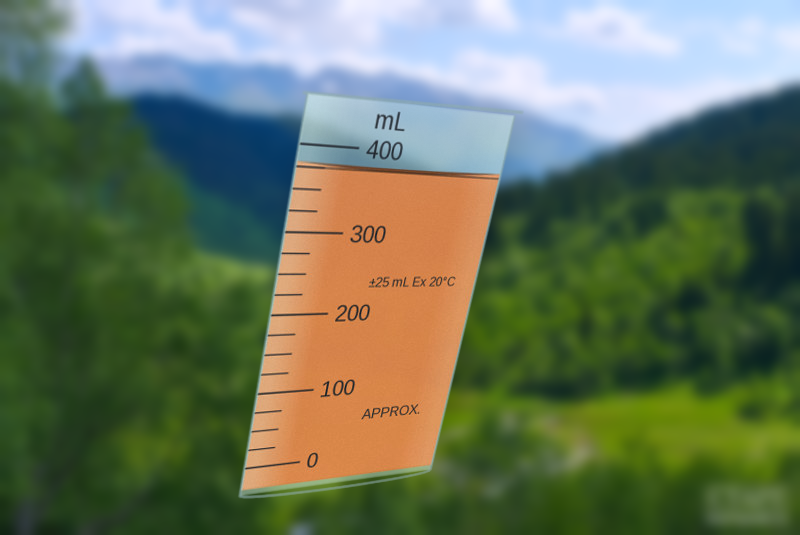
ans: mL 375
